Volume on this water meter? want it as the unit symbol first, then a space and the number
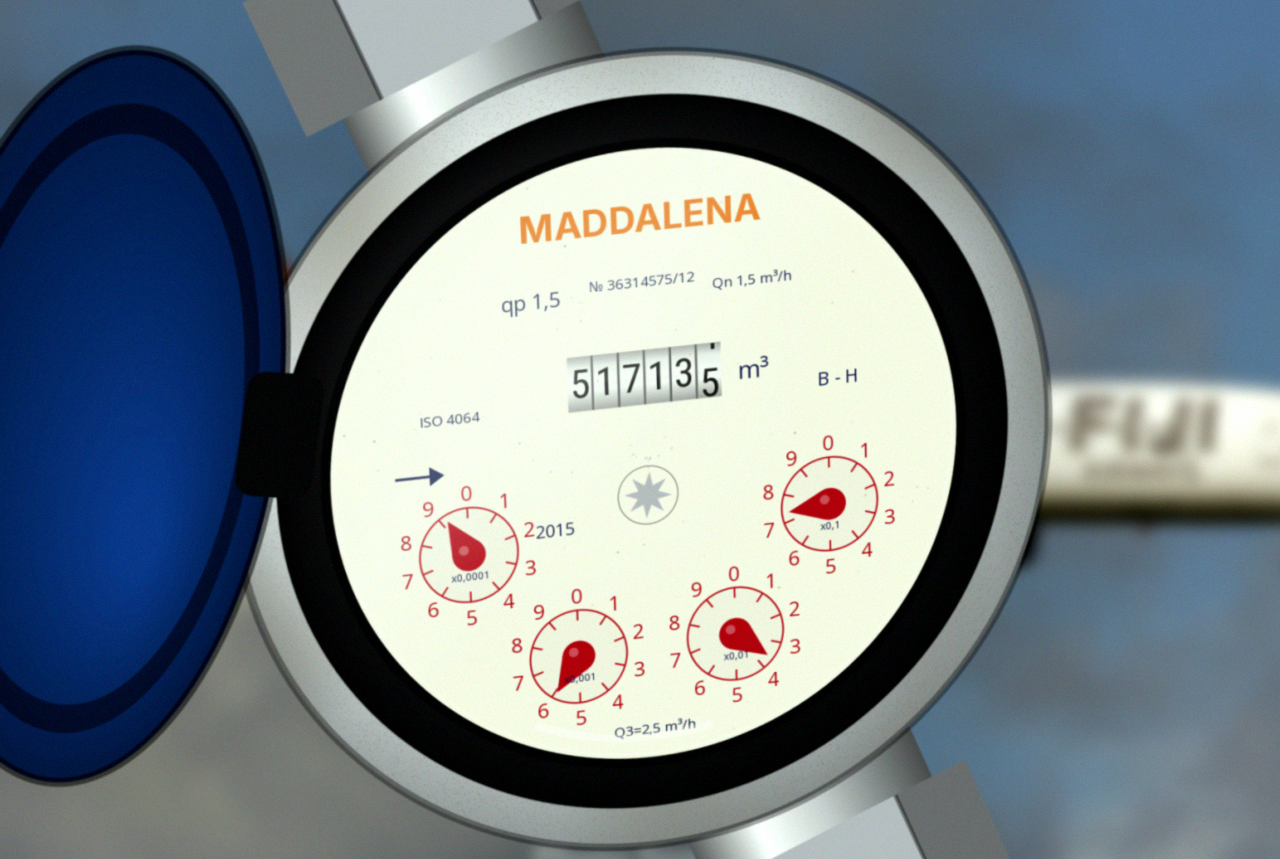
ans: m³ 517134.7359
